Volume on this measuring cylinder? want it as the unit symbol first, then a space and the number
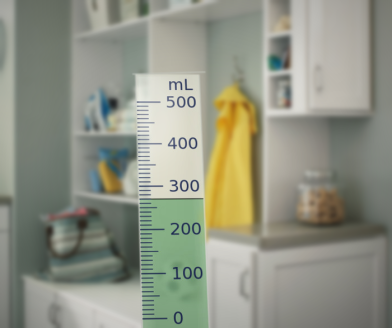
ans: mL 270
